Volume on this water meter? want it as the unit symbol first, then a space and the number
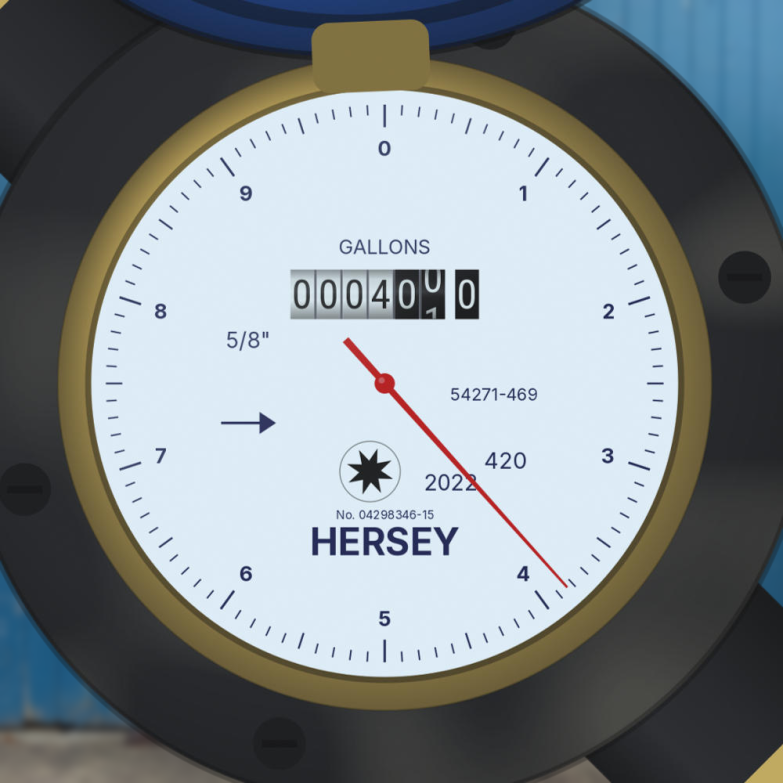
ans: gal 4003.8
